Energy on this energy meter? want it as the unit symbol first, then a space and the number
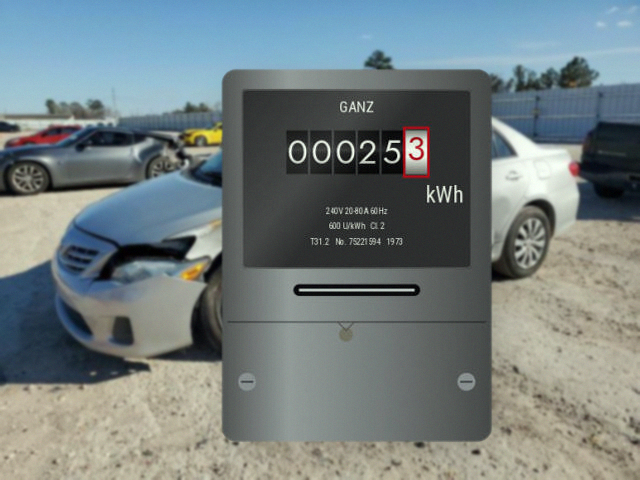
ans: kWh 25.3
